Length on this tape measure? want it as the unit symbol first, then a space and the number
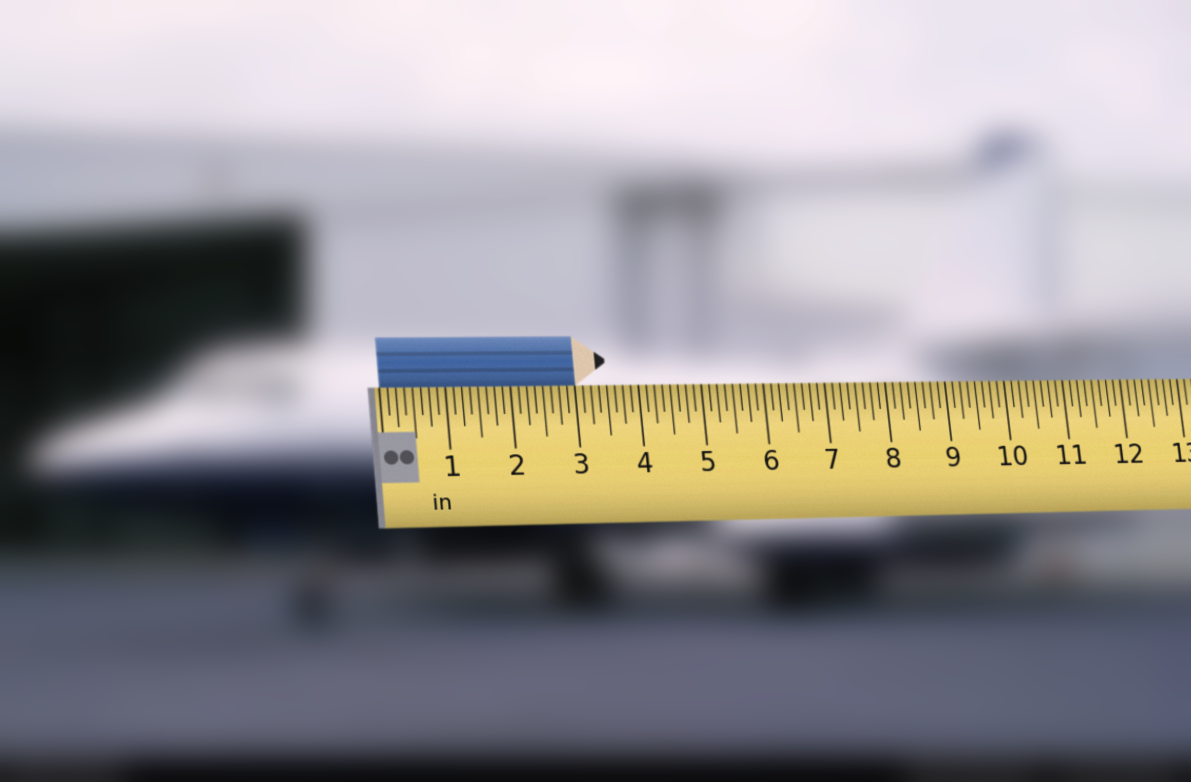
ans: in 3.5
